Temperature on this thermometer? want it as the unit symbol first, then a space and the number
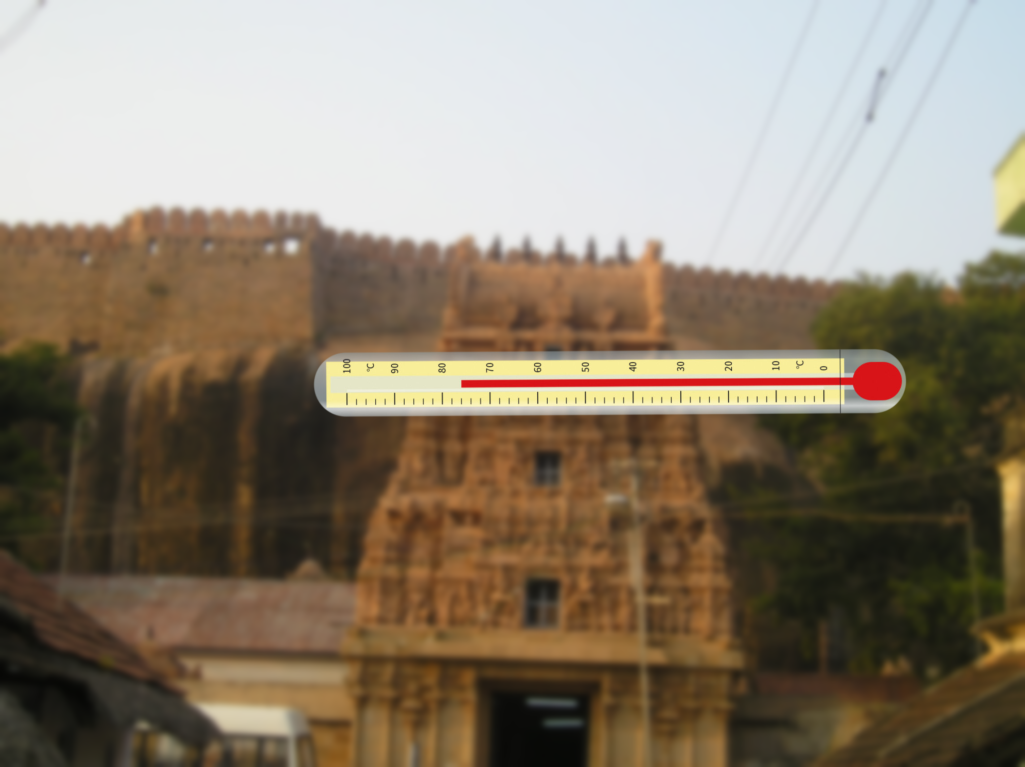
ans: °C 76
